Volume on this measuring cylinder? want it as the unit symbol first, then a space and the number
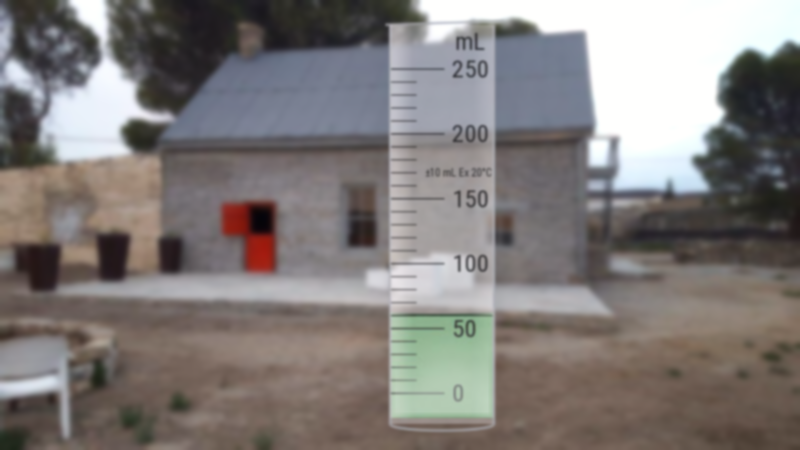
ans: mL 60
